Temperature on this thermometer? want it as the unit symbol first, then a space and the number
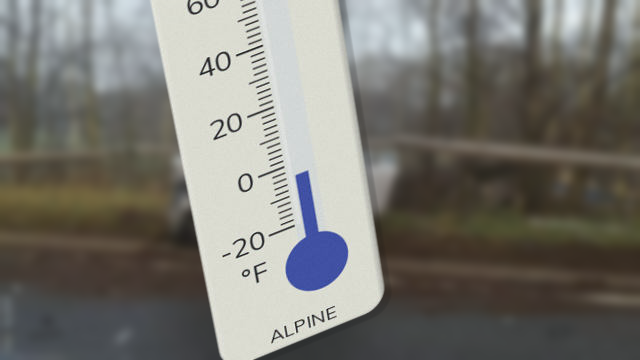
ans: °F -4
